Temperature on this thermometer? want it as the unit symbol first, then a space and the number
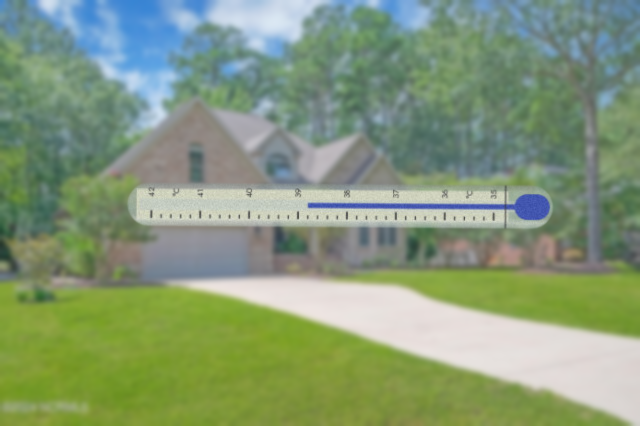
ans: °C 38.8
